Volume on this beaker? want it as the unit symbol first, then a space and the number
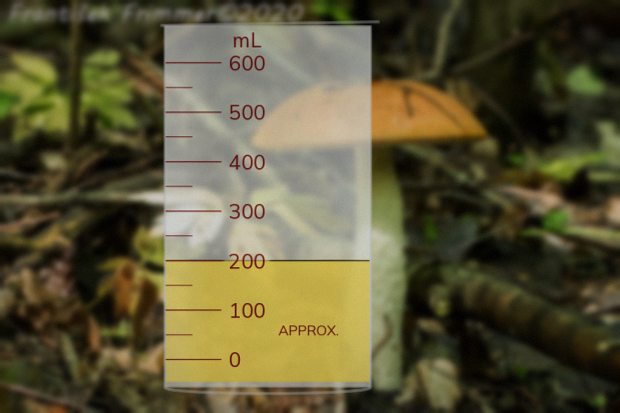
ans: mL 200
